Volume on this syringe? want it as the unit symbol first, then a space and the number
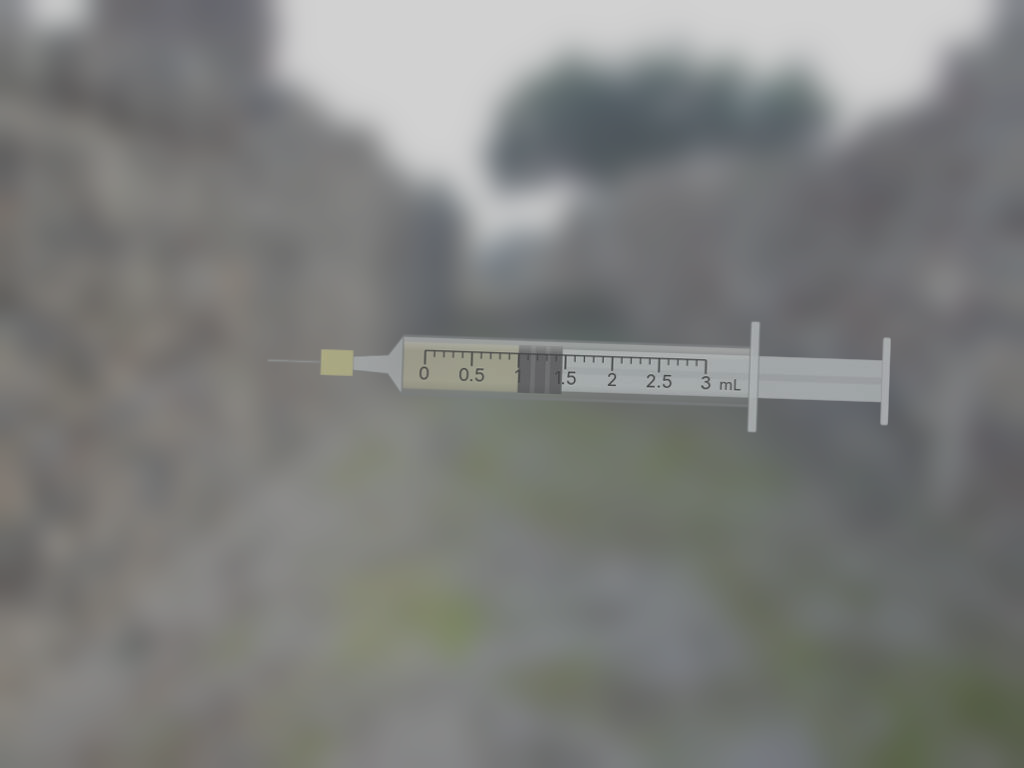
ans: mL 1
